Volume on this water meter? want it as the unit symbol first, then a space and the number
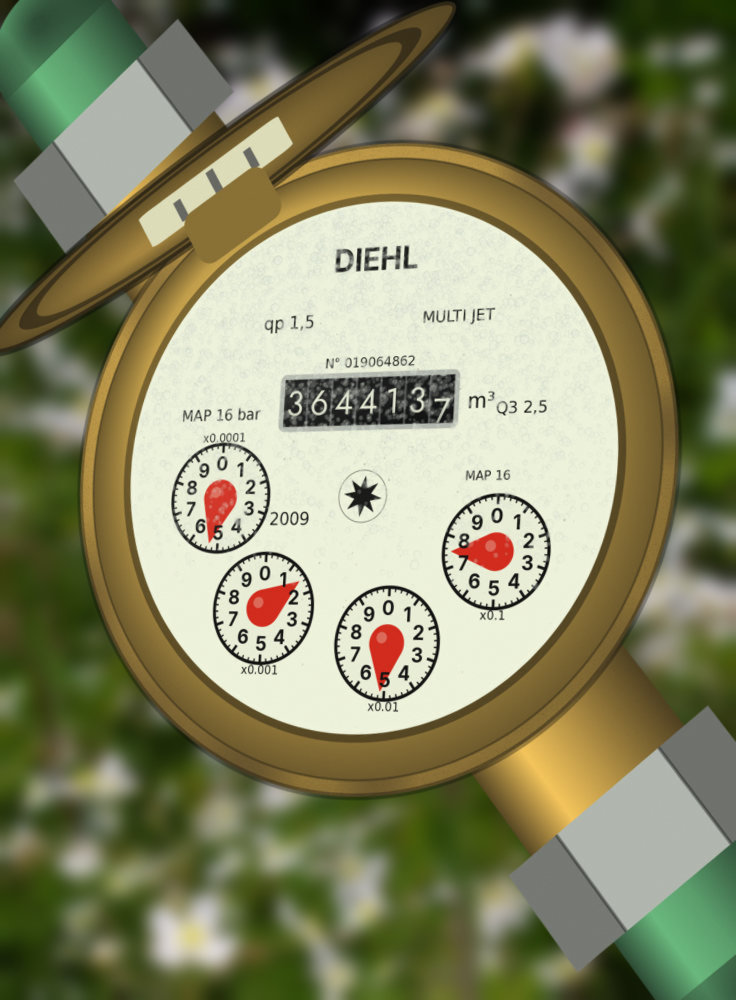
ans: m³ 3644136.7515
